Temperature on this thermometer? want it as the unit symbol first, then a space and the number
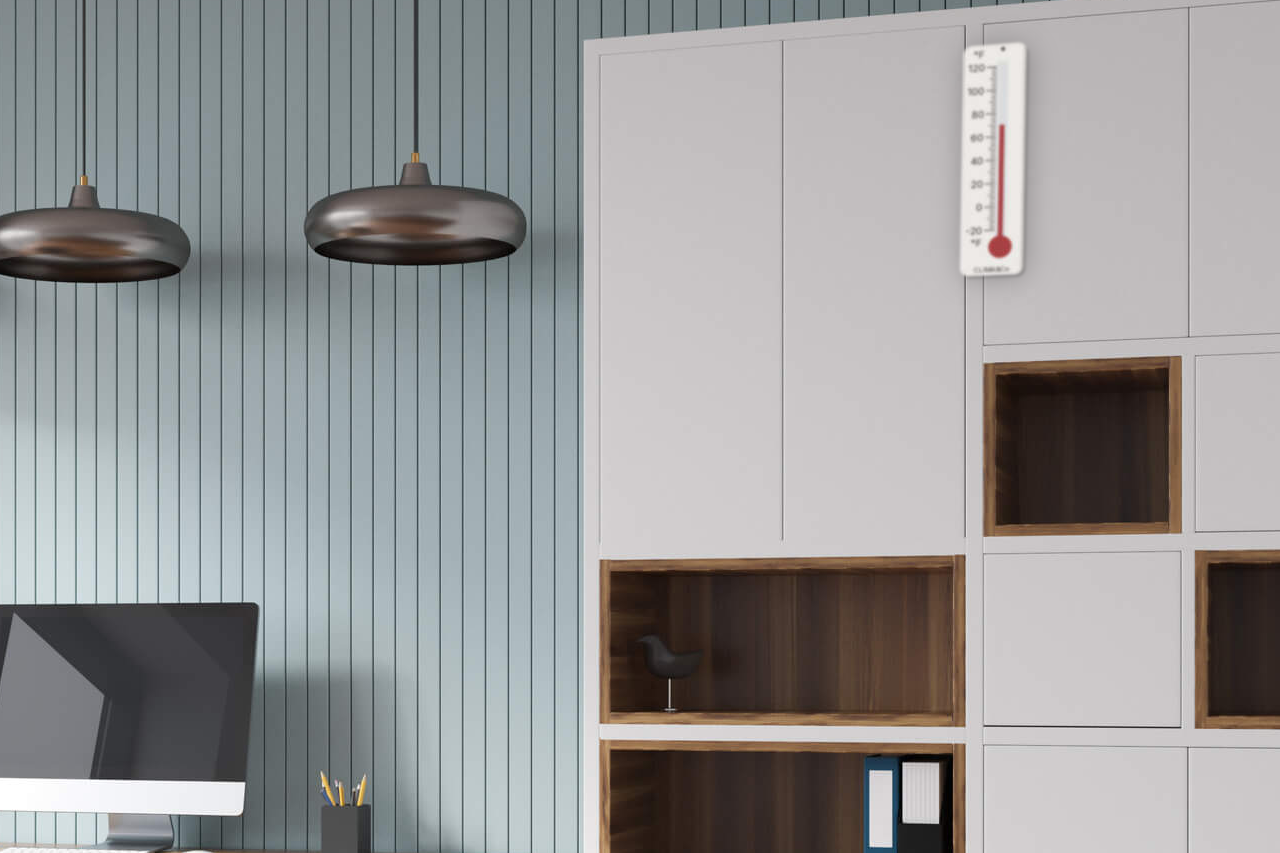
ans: °F 70
